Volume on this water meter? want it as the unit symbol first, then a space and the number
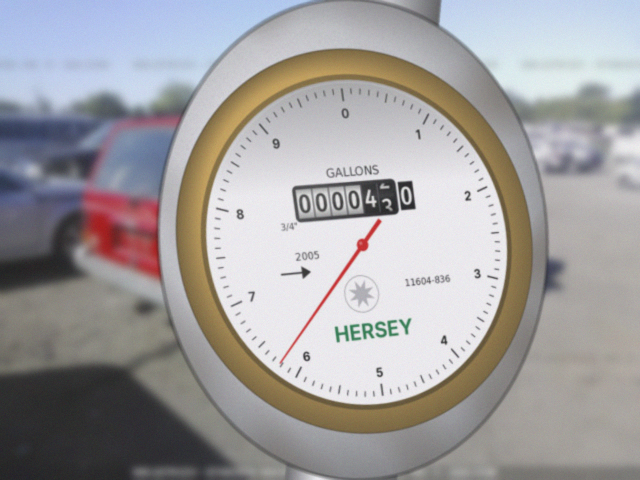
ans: gal 426.2
